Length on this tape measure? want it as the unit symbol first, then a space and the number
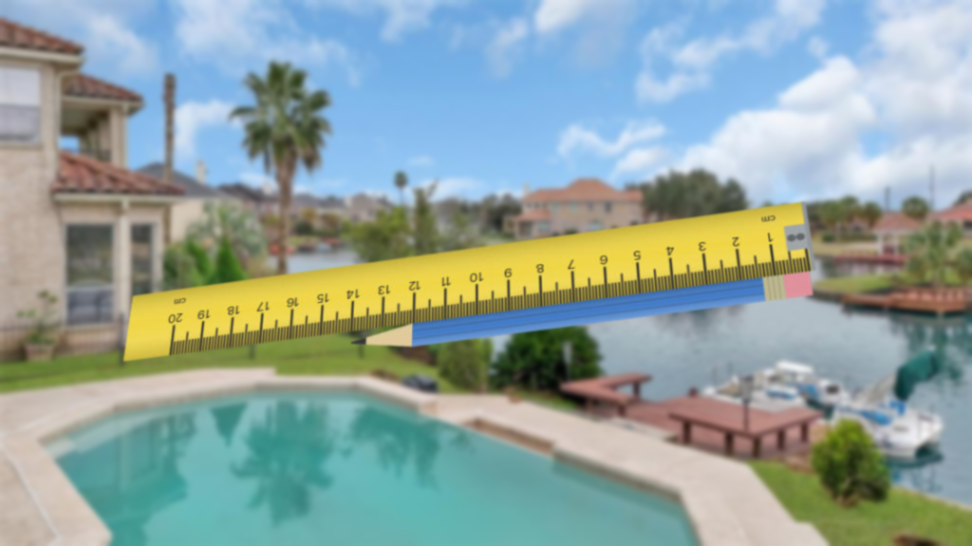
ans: cm 14
